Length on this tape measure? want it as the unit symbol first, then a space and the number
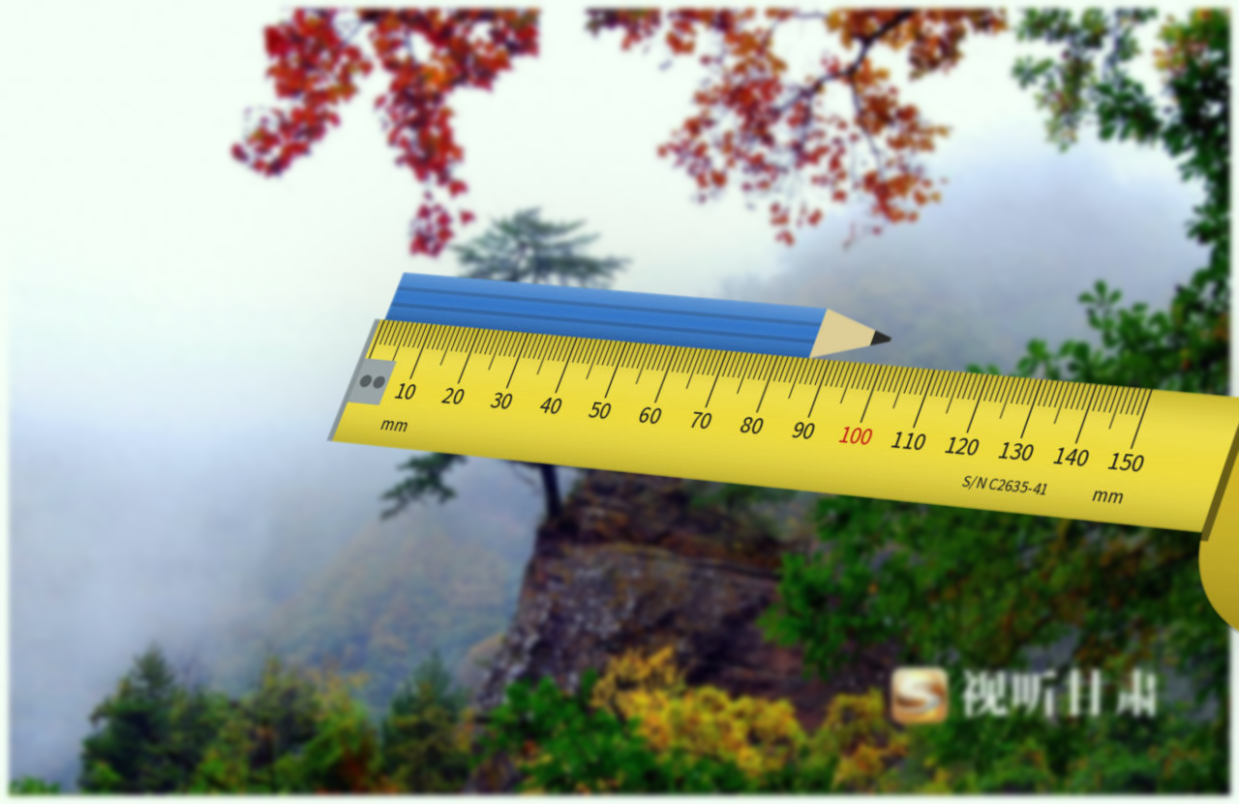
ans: mm 100
